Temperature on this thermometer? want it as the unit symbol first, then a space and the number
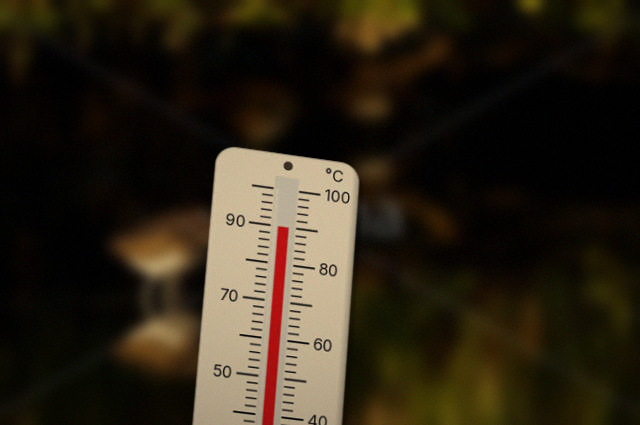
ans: °C 90
